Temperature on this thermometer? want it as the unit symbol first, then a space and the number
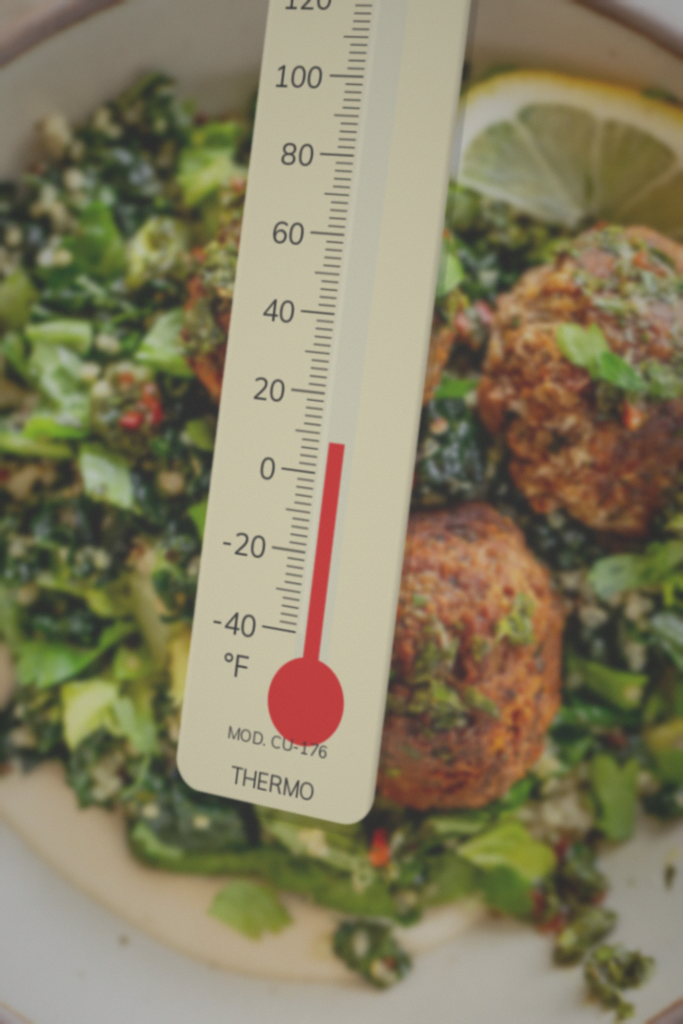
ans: °F 8
